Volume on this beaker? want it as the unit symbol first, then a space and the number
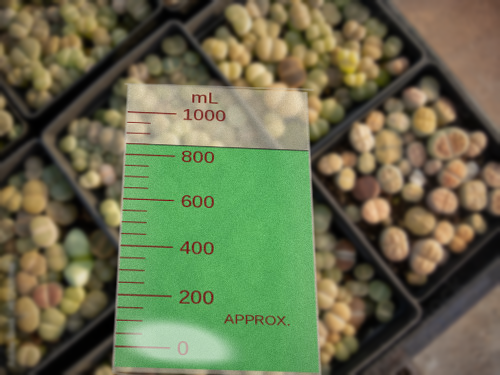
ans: mL 850
